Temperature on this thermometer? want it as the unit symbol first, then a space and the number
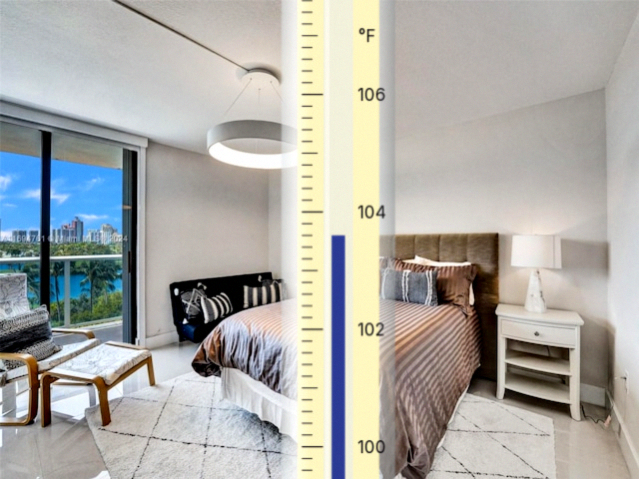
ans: °F 103.6
